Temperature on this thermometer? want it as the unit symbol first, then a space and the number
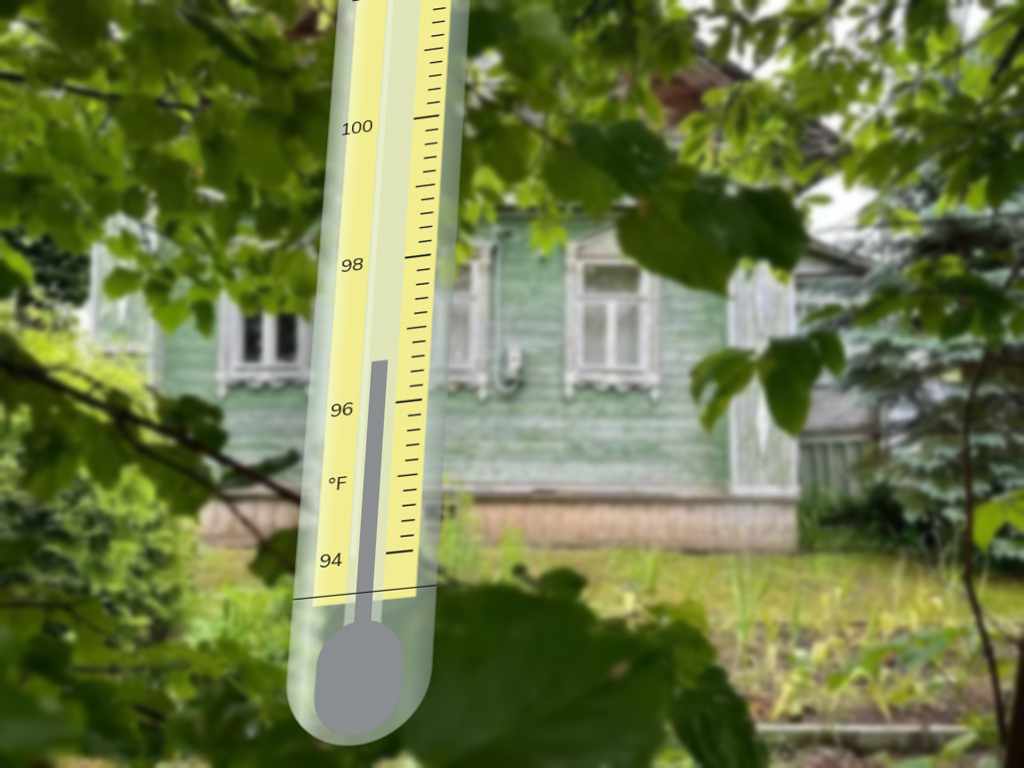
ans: °F 96.6
